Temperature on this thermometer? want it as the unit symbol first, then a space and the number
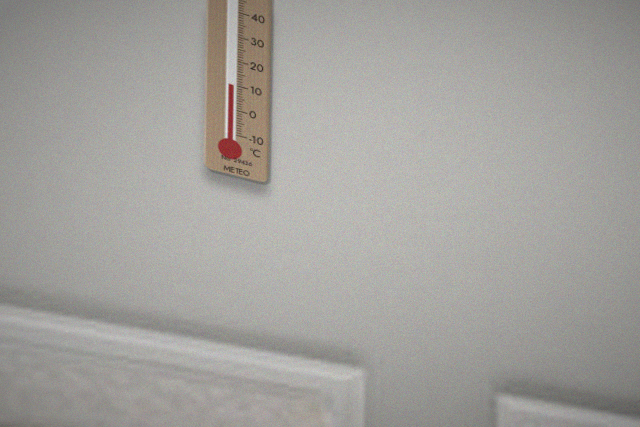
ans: °C 10
